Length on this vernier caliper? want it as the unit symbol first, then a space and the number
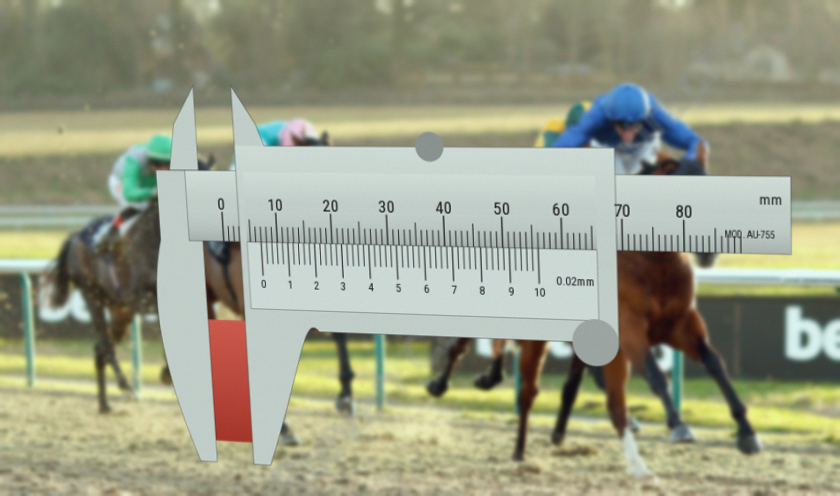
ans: mm 7.0
